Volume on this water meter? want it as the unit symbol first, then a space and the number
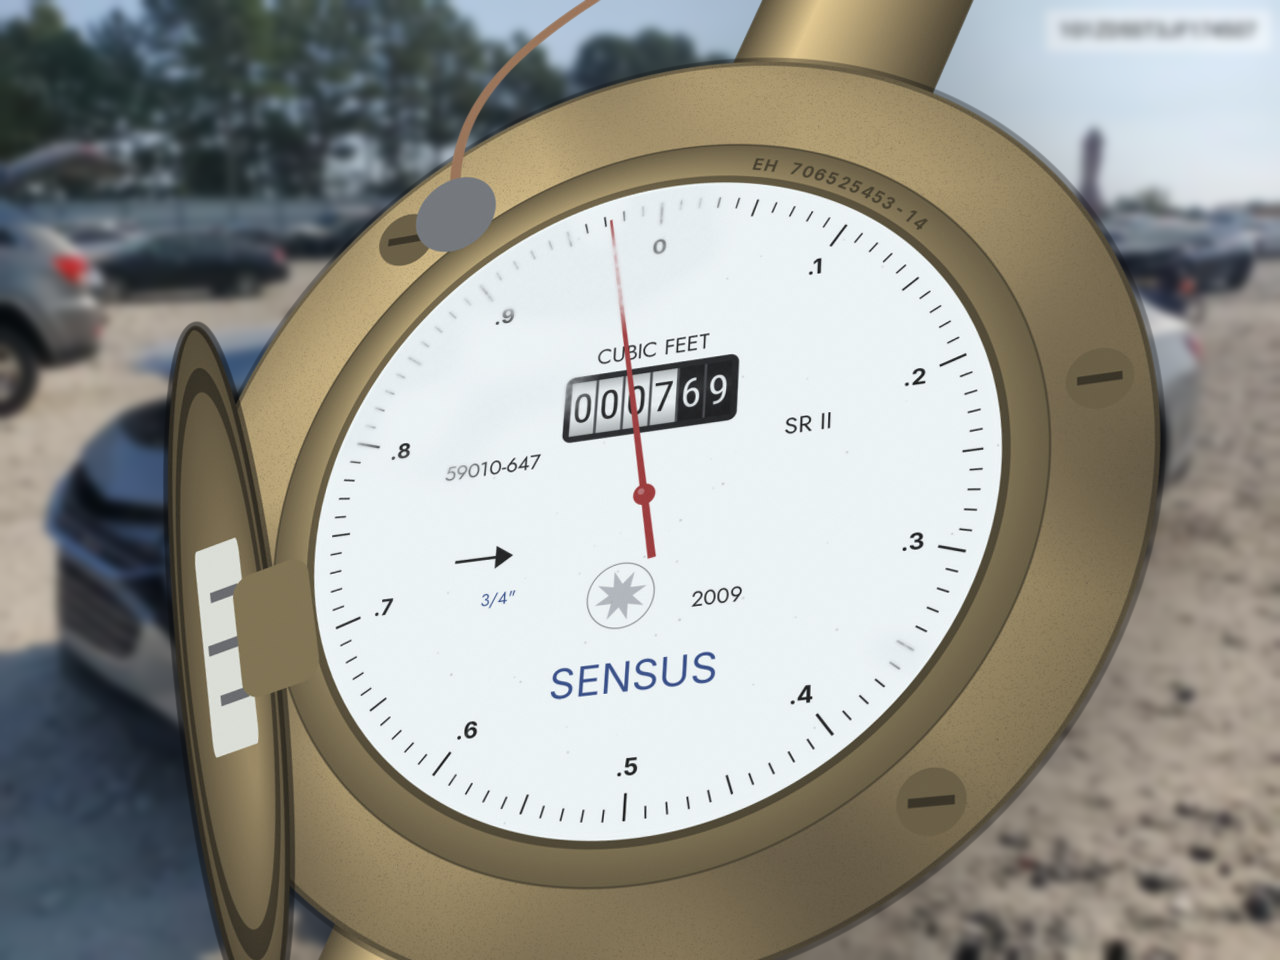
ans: ft³ 768.97
